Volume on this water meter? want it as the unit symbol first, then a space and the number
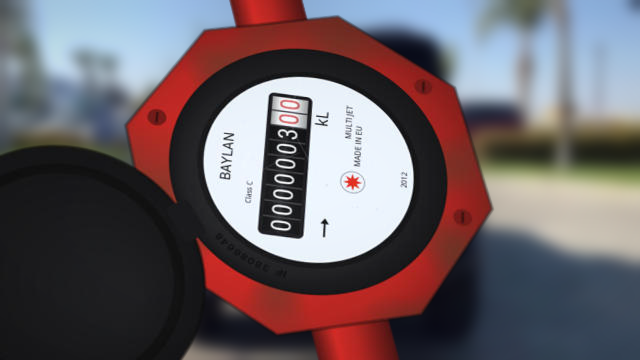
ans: kL 3.00
